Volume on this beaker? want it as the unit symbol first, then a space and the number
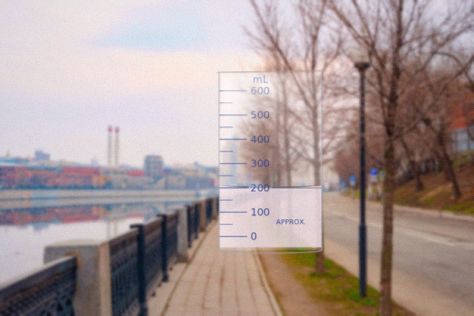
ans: mL 200
